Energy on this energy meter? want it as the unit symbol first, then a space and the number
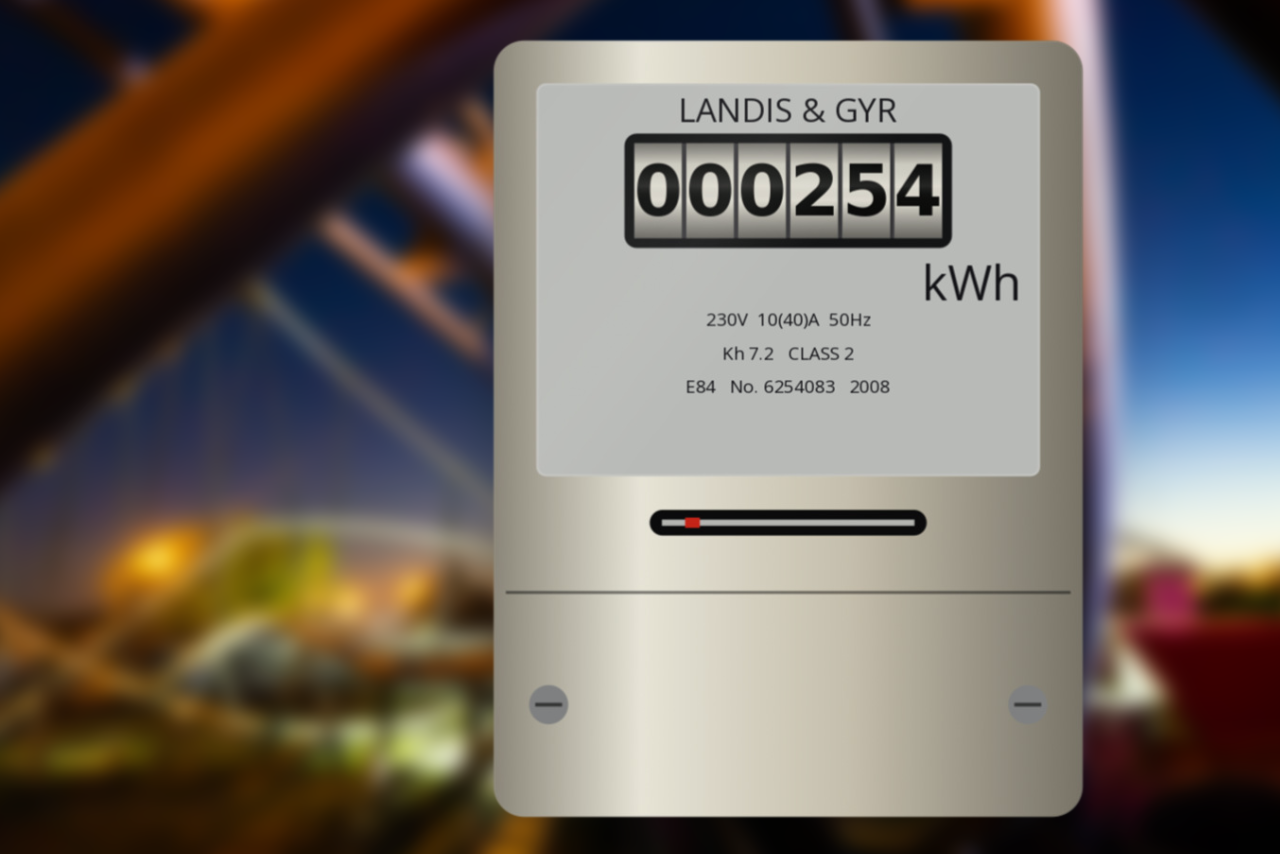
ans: kWh 254
